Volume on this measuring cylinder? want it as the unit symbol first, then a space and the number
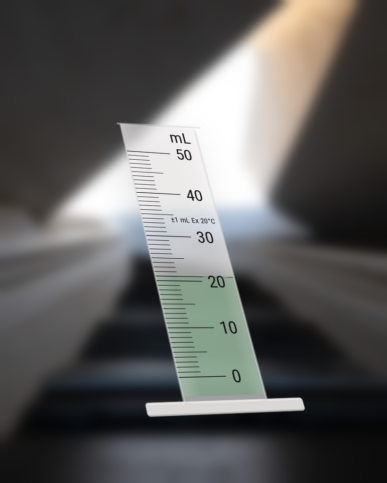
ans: mL 21
